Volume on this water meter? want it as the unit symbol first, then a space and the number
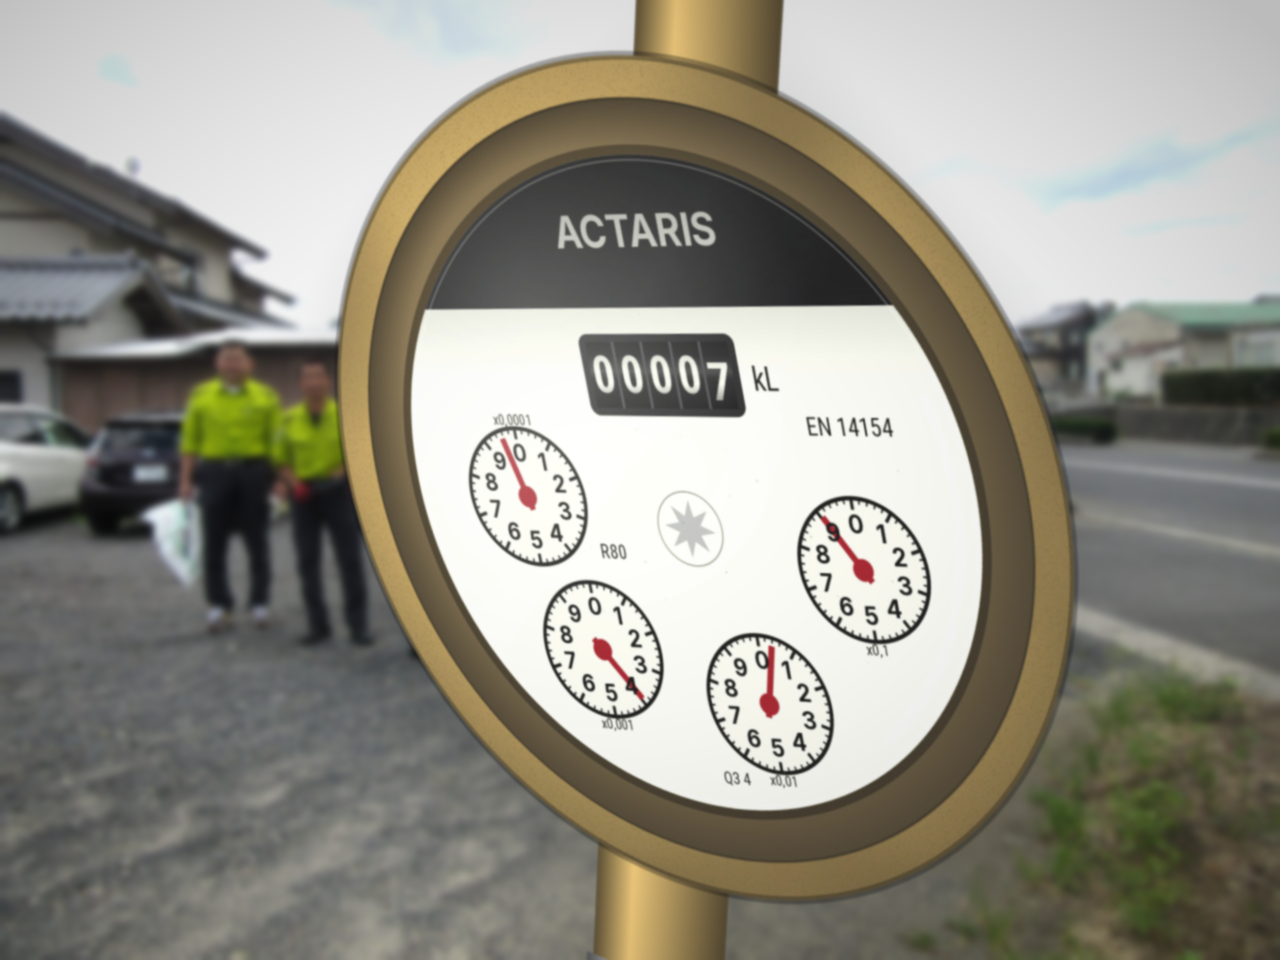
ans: kL 6.9039
